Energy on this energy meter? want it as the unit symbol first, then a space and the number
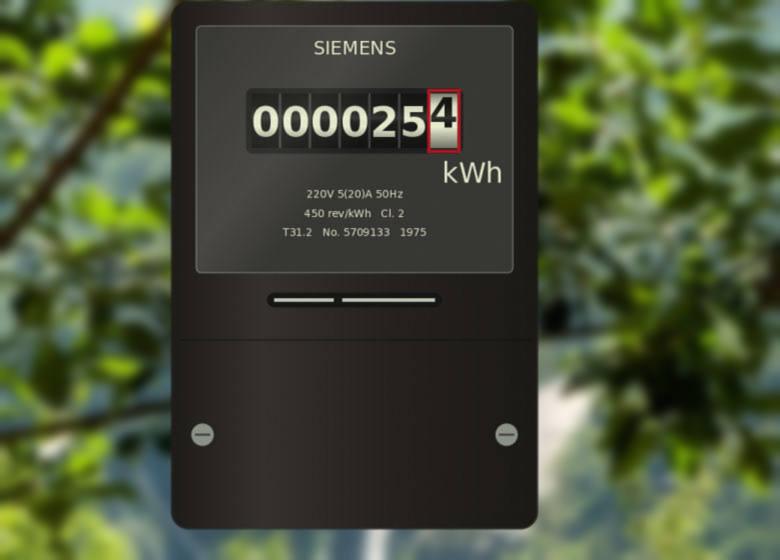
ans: kWh 25.4
